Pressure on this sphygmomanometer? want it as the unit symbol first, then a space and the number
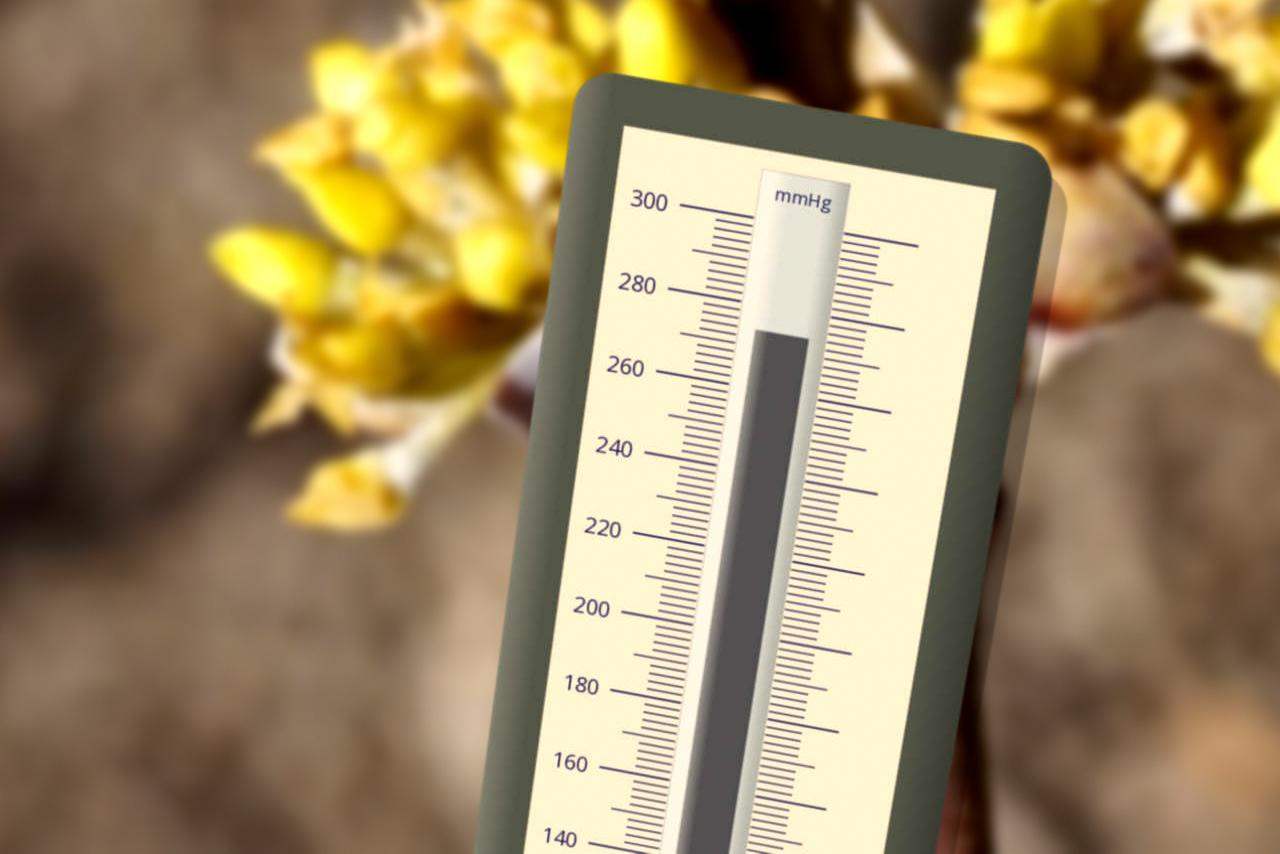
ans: mmHg 274
